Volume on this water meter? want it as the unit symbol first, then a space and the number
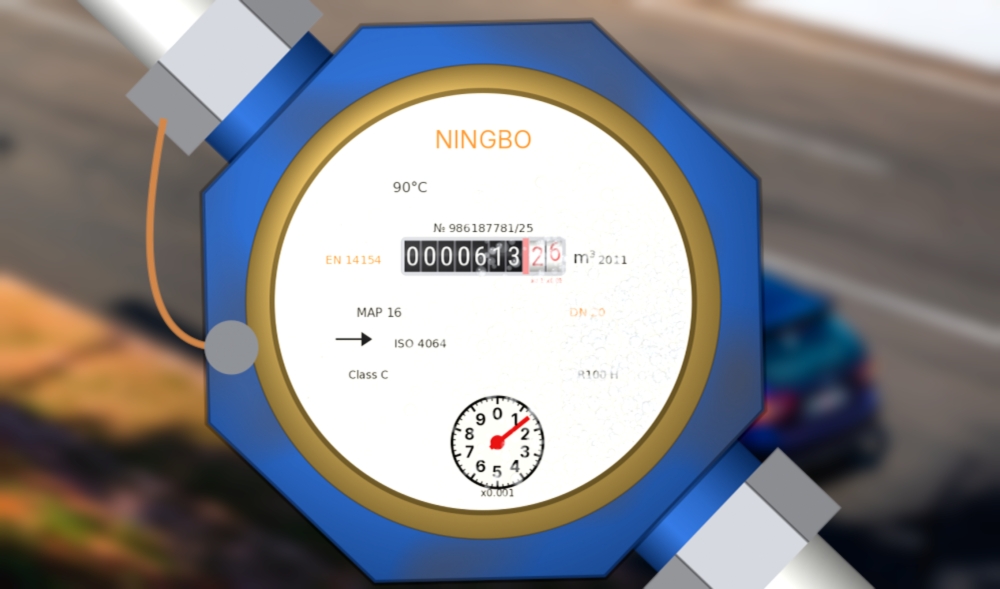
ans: m³ 613.261
